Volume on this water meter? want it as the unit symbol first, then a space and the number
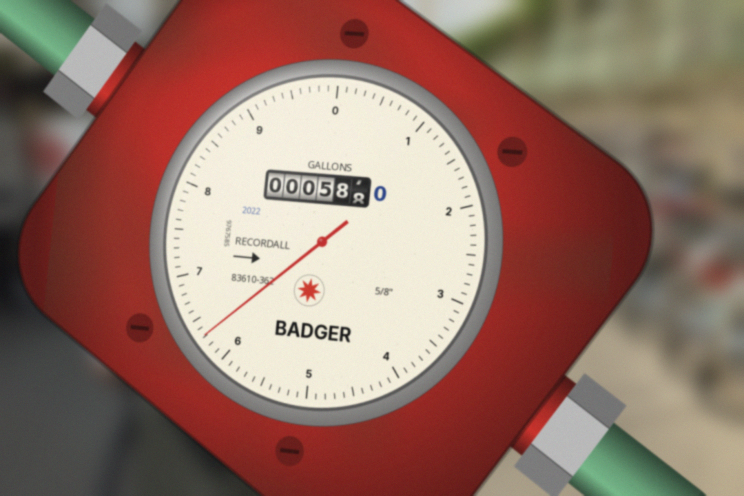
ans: gal 5876.3
